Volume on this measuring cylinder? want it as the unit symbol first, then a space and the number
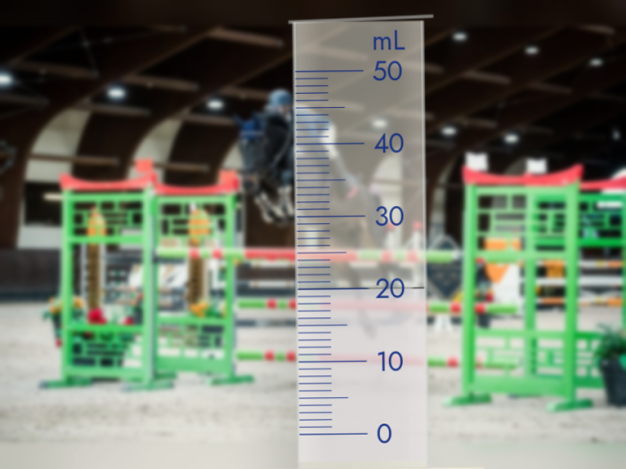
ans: mL 20
